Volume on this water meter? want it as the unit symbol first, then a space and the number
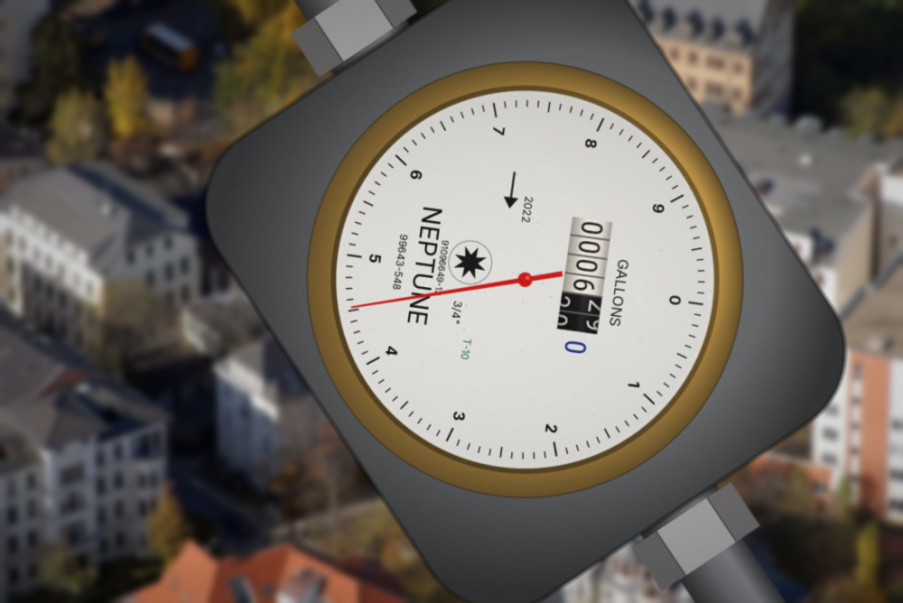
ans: gal 6294.5
